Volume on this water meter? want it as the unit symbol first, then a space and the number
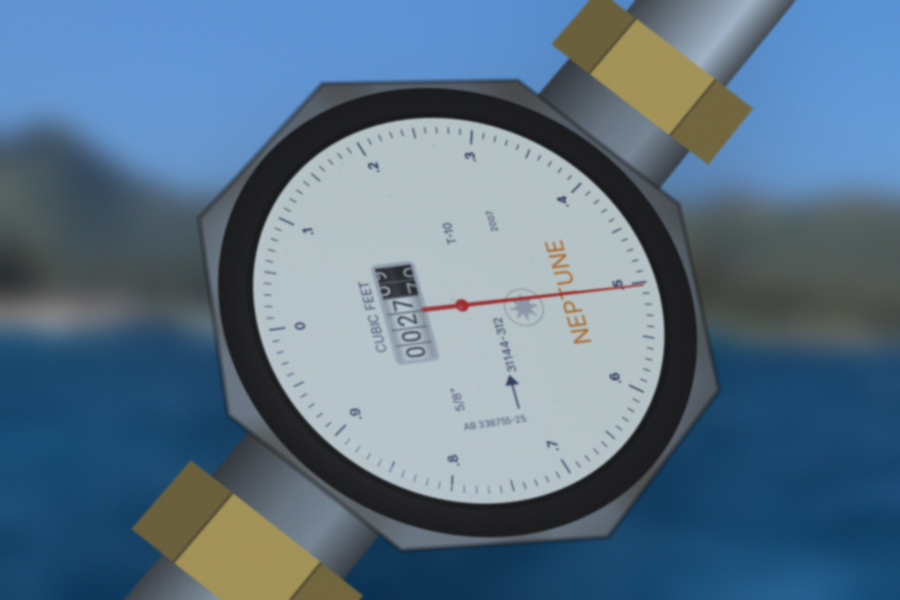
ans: ft³ 2769.50
